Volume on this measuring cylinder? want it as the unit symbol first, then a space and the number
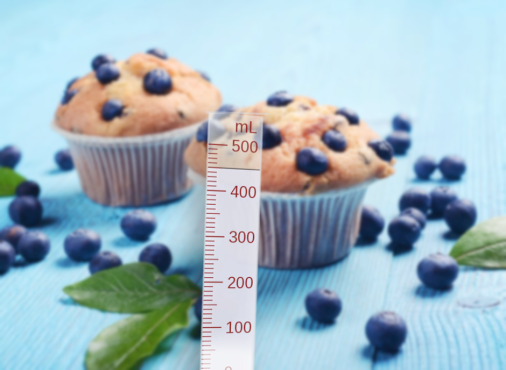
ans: mL 450
